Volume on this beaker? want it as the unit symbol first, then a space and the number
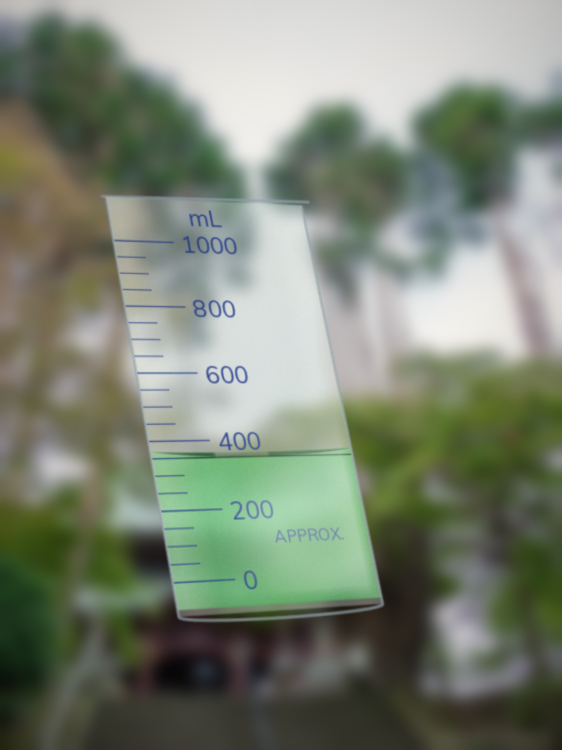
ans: mL 350
